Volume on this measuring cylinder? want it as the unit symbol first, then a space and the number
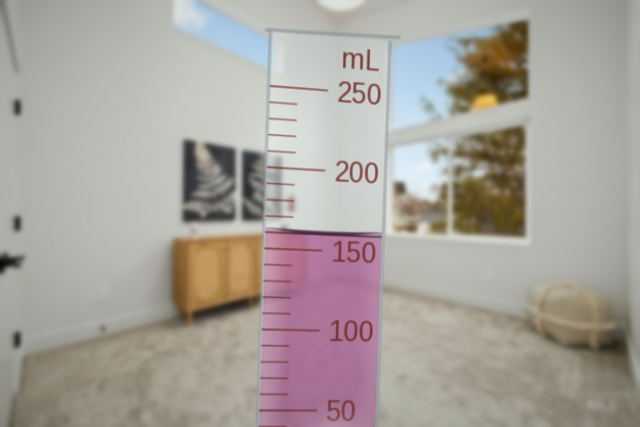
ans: mL 160
